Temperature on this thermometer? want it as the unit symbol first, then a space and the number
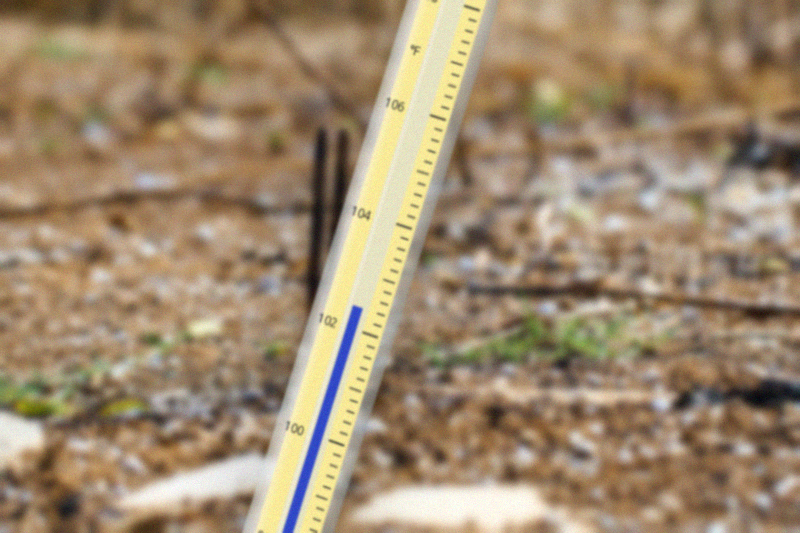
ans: °F 102.4
